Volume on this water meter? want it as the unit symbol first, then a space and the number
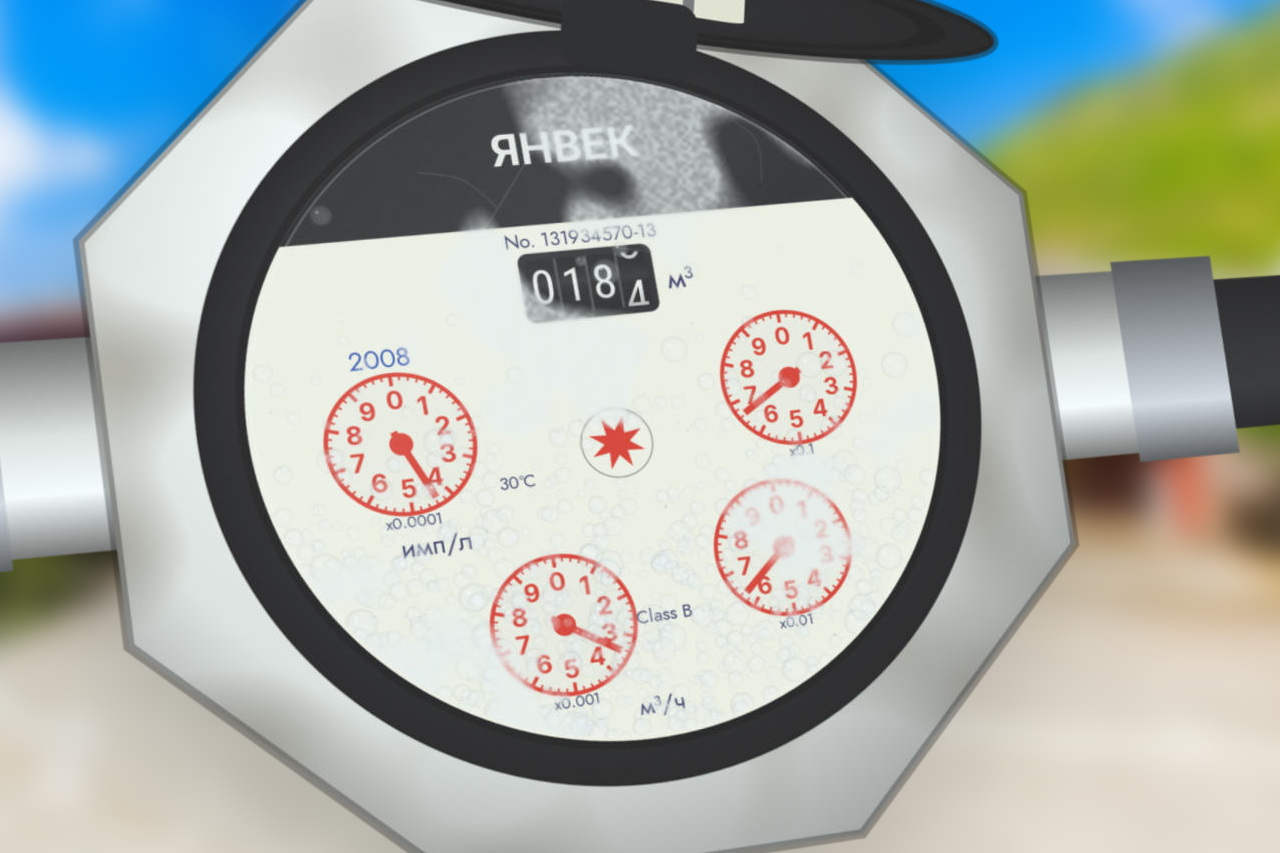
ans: m³ 183.6634
